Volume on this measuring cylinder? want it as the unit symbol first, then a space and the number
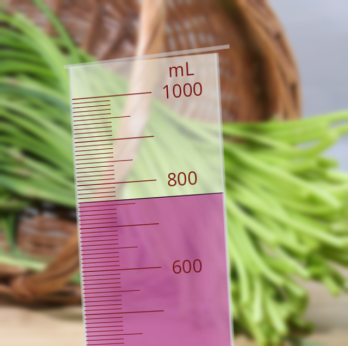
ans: mL 760
